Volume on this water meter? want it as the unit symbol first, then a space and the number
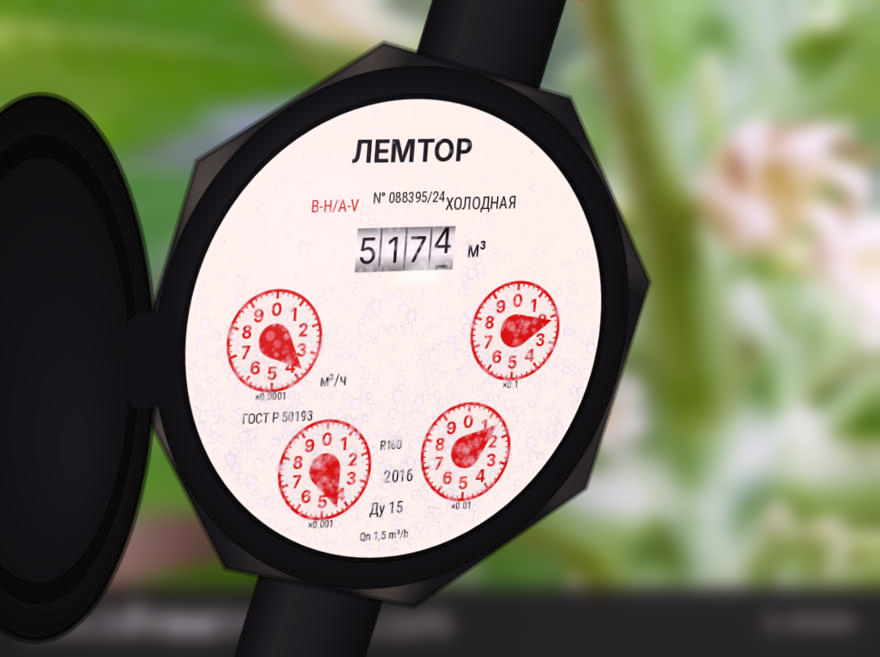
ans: m³ 5174.2143
